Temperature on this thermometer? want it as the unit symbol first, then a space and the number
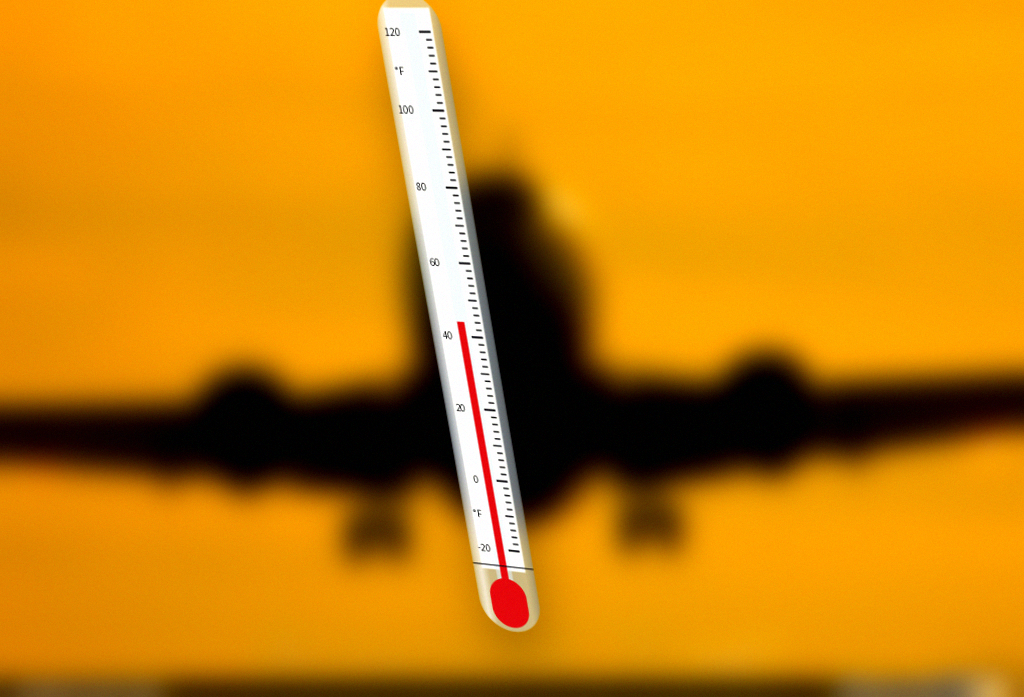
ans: °F 44
